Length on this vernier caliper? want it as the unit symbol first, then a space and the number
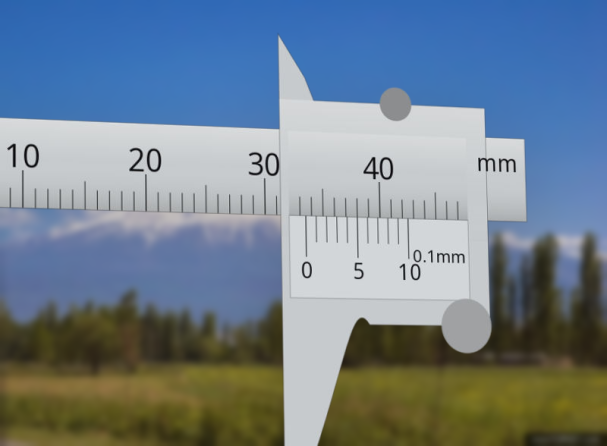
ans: mm 33.5
